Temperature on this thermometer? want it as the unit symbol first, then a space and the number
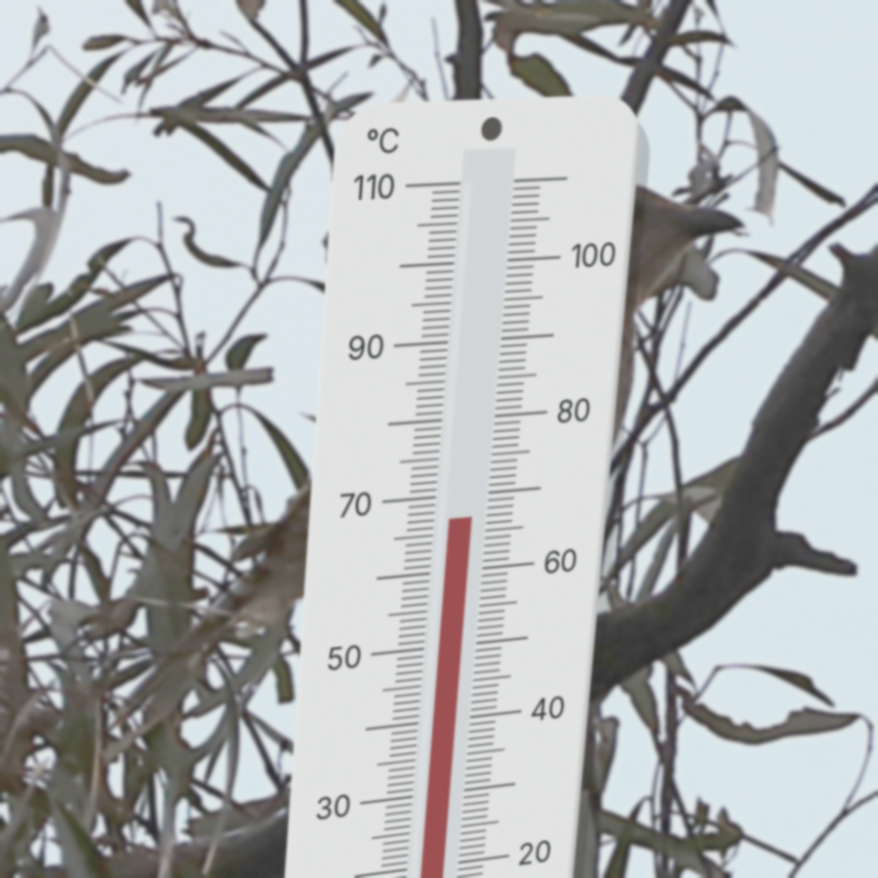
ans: °C 67
